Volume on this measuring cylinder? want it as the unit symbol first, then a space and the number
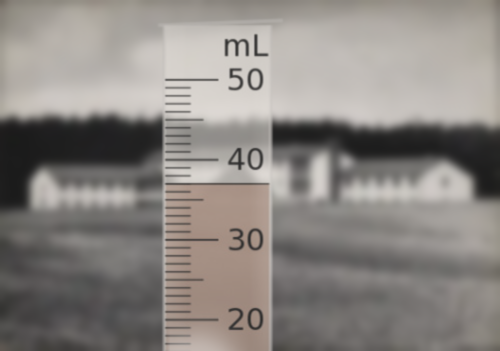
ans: mL 37
